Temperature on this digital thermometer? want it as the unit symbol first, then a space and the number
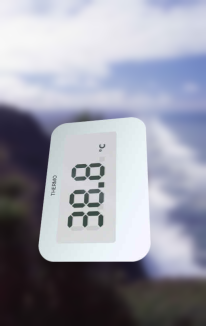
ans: °C 38.8
